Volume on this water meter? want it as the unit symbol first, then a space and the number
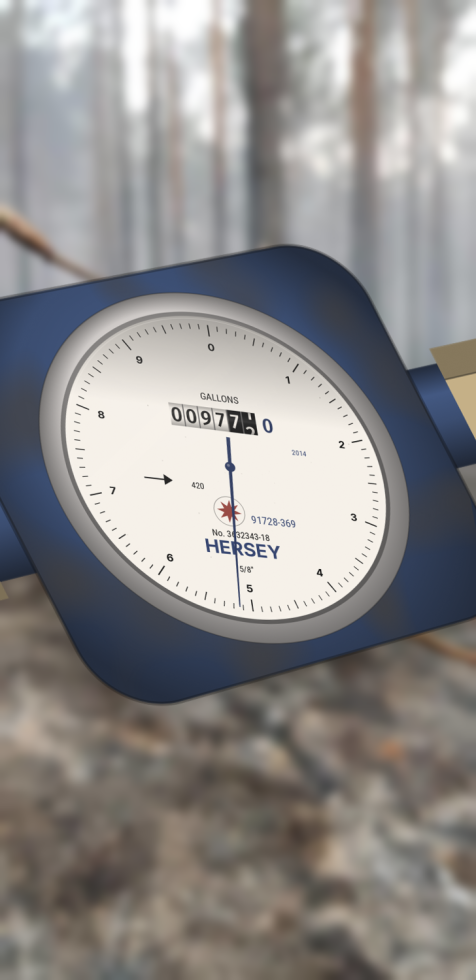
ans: gal 97715.1
